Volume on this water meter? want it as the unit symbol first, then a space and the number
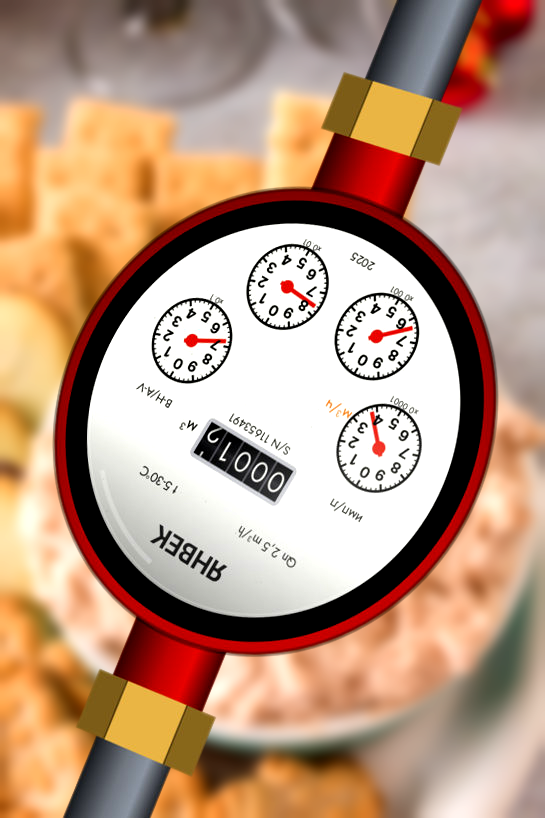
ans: m³ 11.6763
